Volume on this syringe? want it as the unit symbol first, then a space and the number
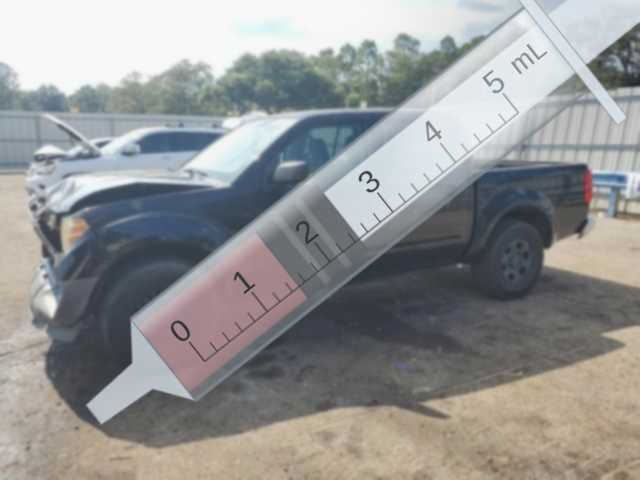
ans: mL 1.5
